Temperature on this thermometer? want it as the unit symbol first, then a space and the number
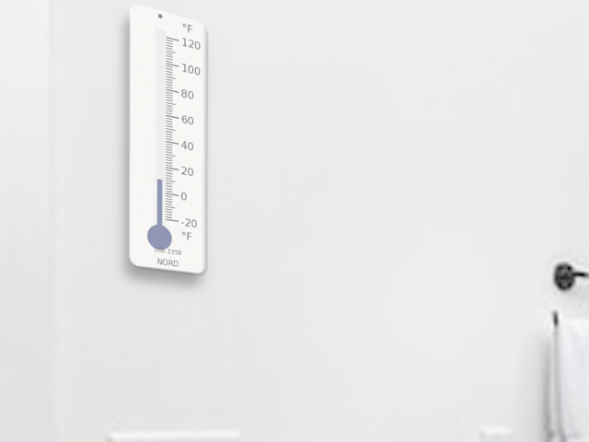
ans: °F 10
